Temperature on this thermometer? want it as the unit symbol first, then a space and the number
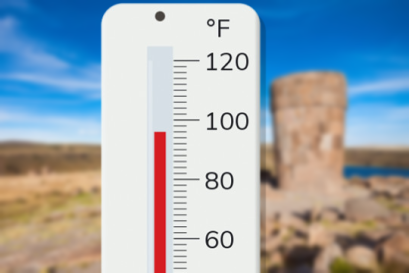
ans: °F 96
